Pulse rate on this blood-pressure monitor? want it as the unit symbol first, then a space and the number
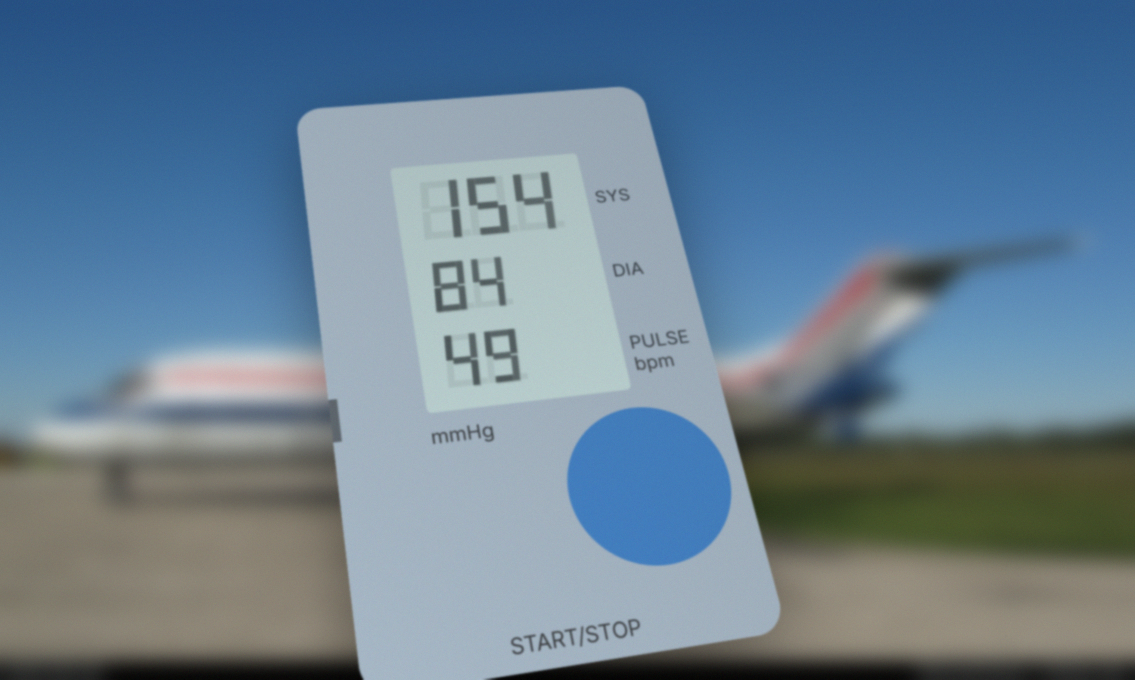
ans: bpm 49
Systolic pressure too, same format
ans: mmHg 154
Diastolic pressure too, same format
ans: mmHg 84
